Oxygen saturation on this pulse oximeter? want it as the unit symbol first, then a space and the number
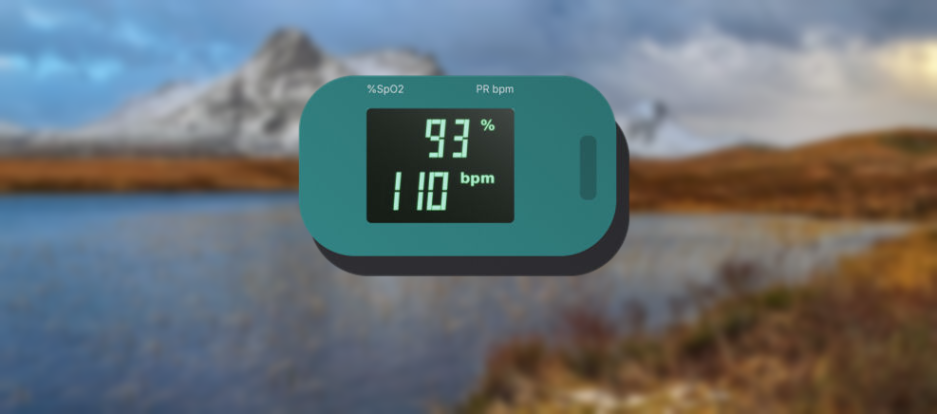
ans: % 93
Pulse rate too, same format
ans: bpm 110
